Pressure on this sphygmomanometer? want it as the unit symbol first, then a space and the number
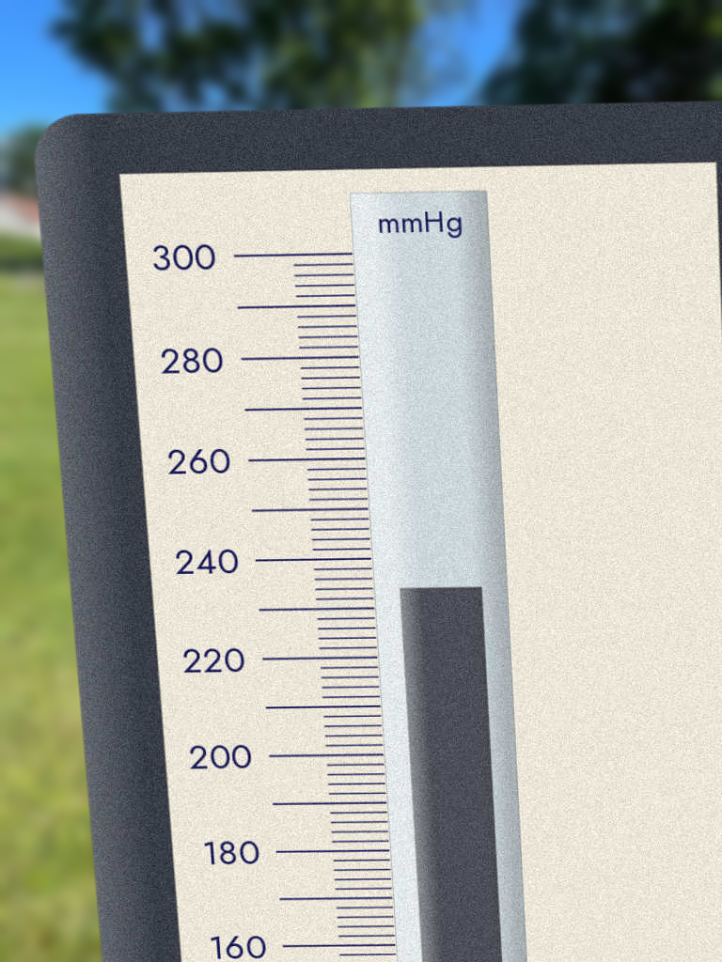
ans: mmHg 234
